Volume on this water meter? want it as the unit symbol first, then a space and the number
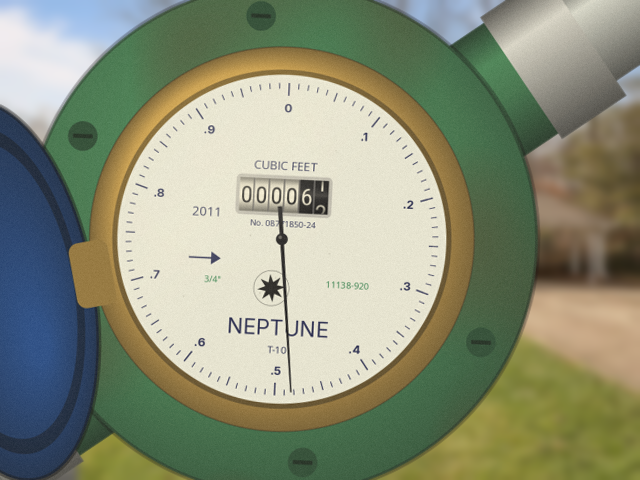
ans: ft³ 61.48
